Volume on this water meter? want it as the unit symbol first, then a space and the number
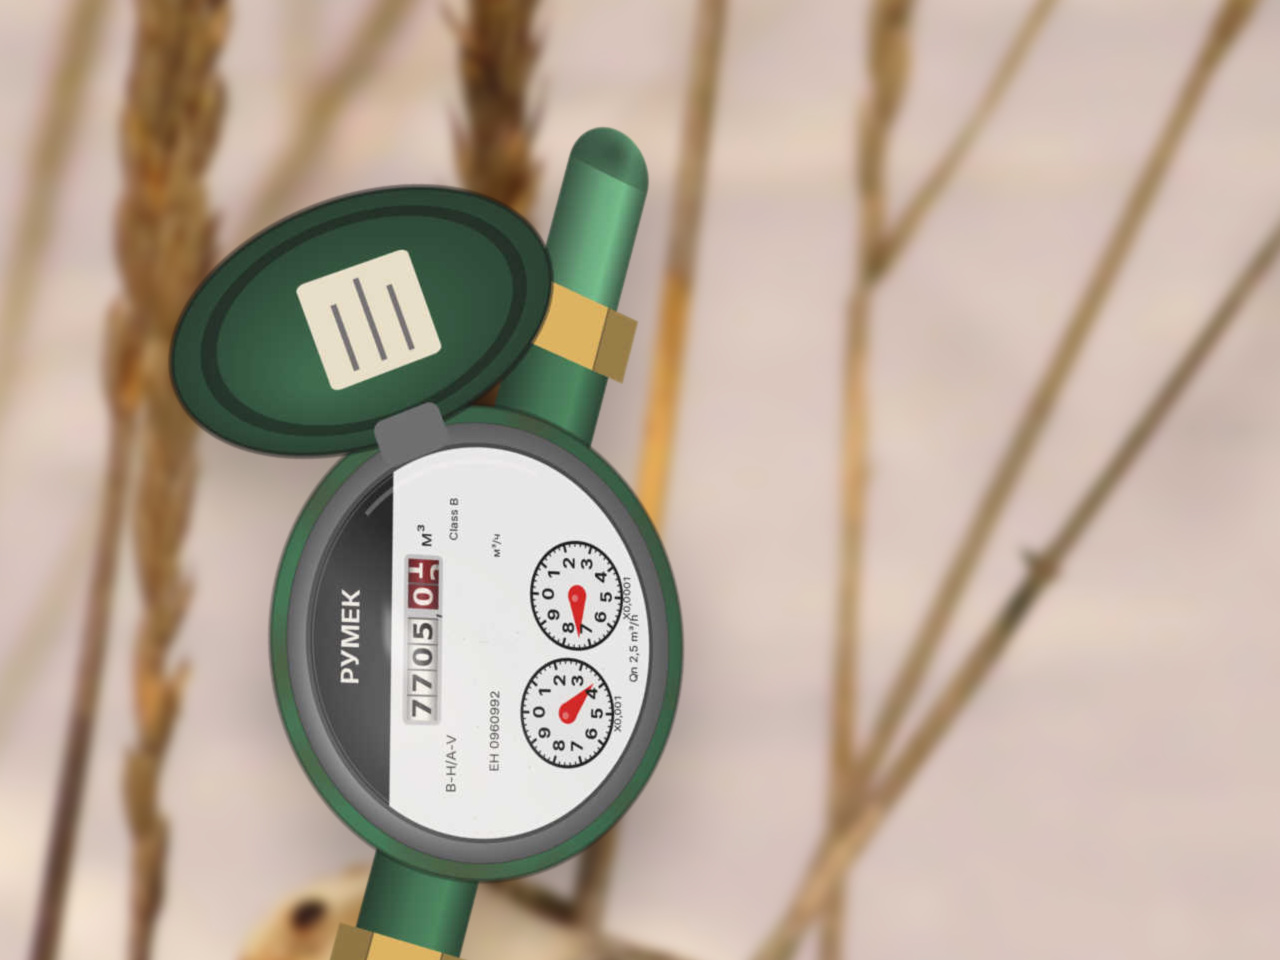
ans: m³ 7705.0137
